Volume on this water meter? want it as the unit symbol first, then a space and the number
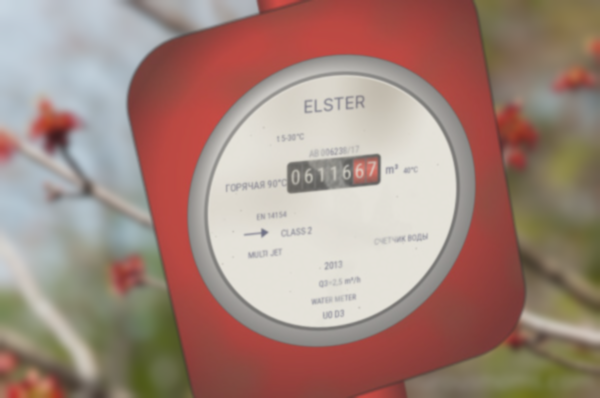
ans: m³ 6116.67
